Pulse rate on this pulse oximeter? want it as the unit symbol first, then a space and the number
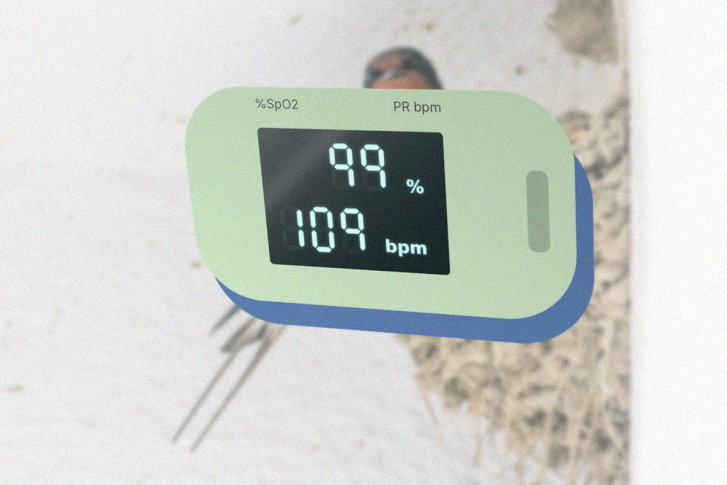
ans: bpm 109
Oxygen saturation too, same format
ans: % 99
